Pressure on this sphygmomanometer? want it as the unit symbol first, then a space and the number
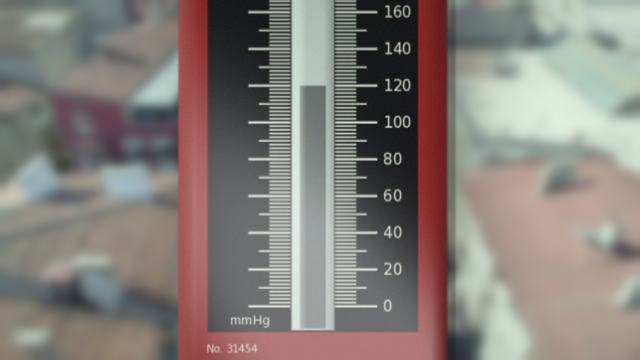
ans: mmHg 120
